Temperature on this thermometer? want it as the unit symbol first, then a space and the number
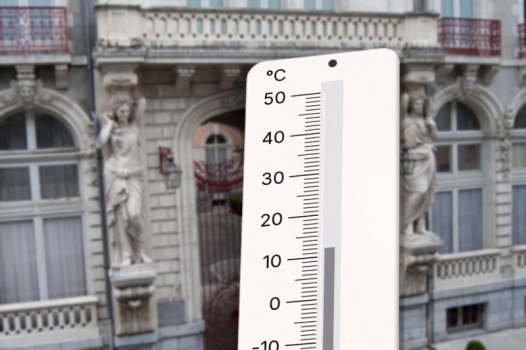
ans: °C 12
